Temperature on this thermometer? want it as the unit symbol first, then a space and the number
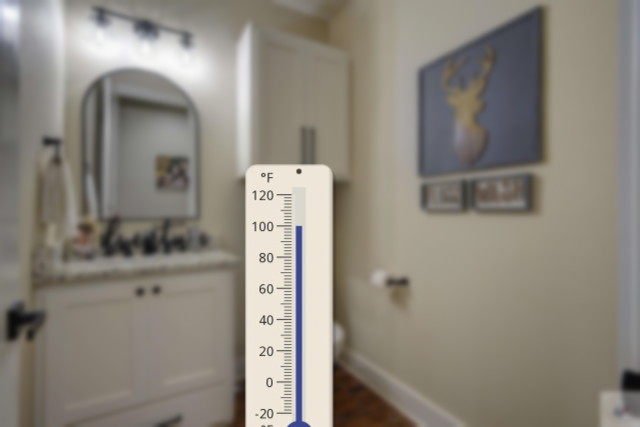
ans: °F 100
